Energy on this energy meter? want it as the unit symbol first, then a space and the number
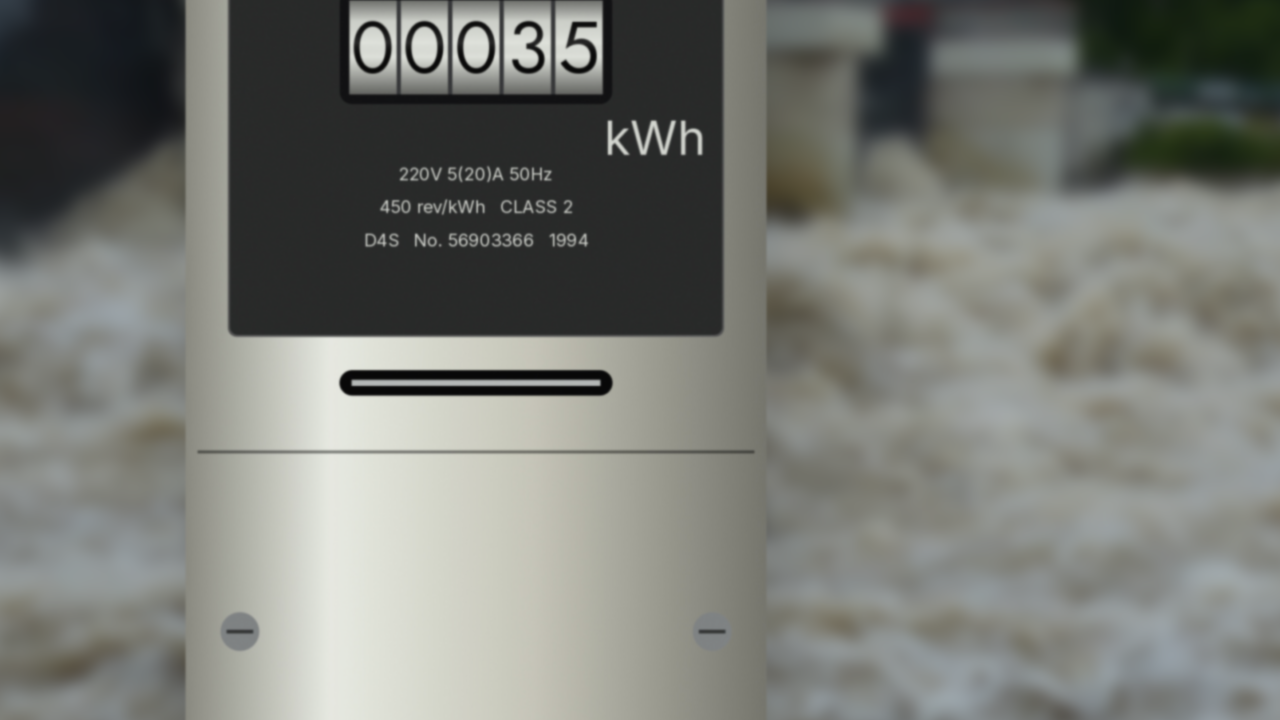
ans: kWh 35
